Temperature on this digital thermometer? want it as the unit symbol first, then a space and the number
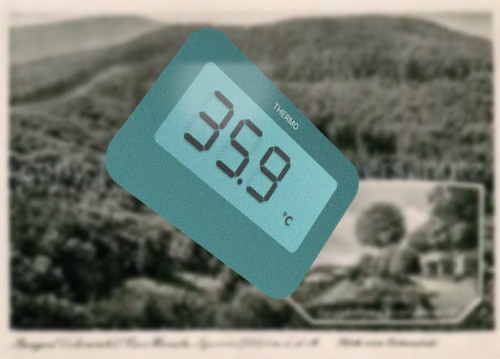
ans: °C 35.9
